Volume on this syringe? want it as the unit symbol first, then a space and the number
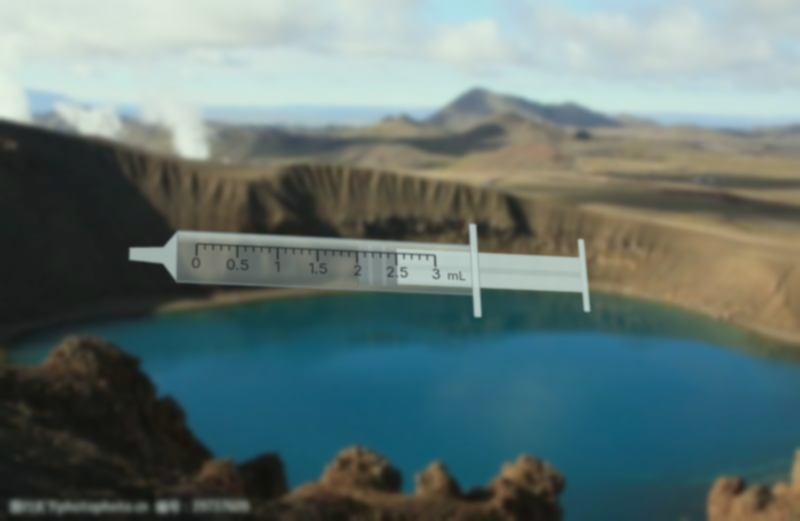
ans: mL 2
